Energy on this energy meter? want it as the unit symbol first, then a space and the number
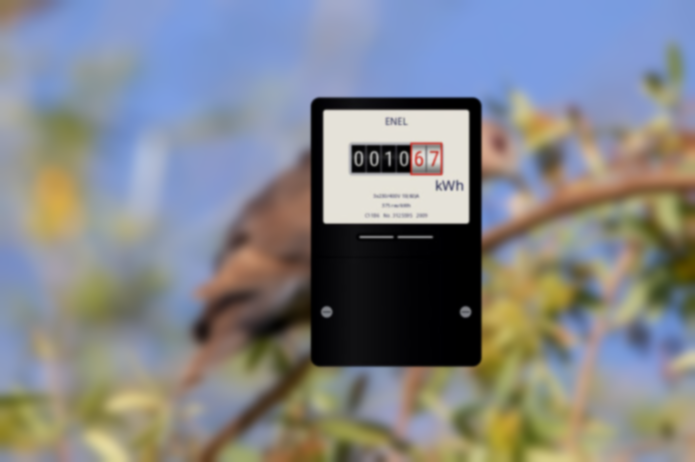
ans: kWh 10.67
